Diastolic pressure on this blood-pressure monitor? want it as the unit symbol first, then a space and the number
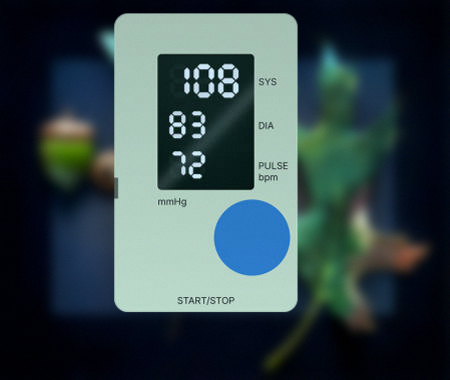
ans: mmHg 83
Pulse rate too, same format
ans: bpm 72
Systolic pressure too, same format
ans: mmHg 108
